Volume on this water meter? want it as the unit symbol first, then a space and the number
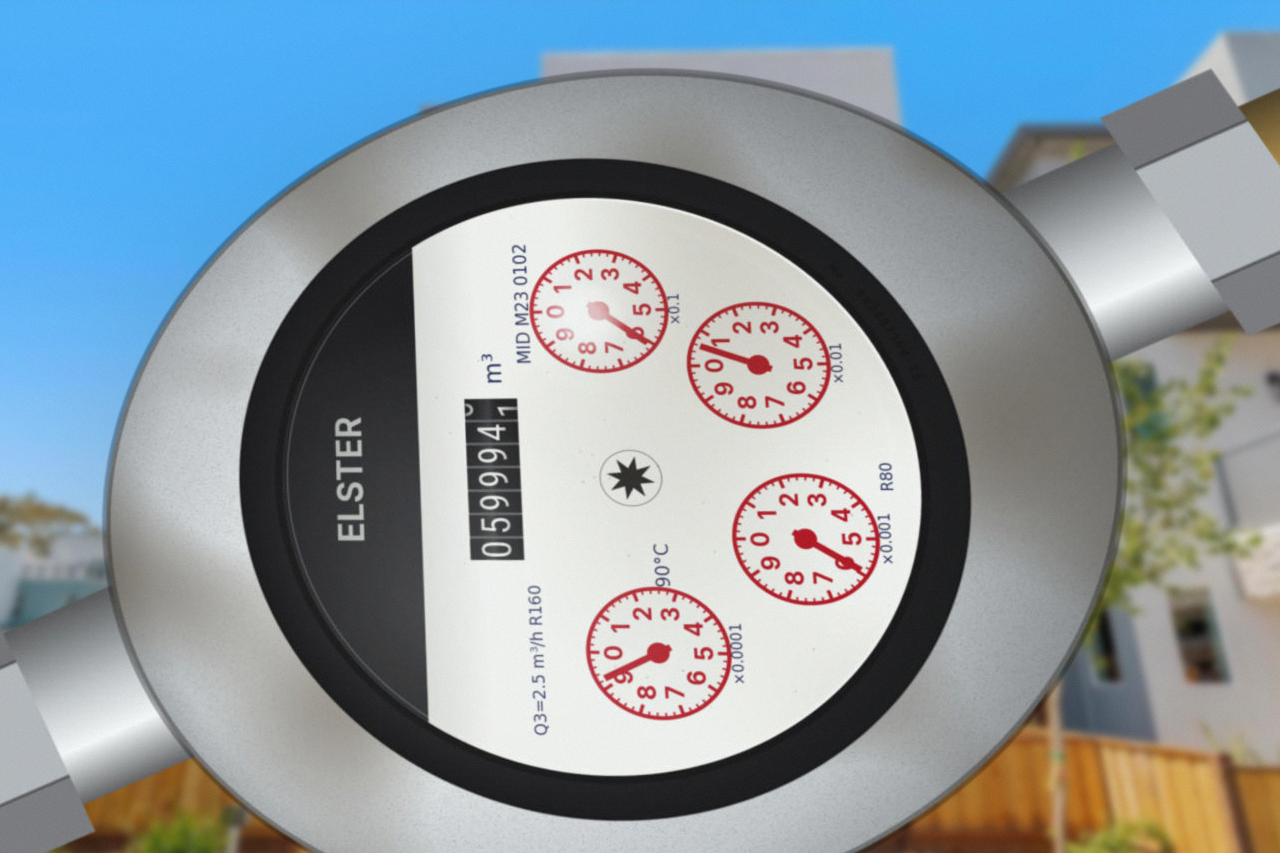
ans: m³ 599940.6059
